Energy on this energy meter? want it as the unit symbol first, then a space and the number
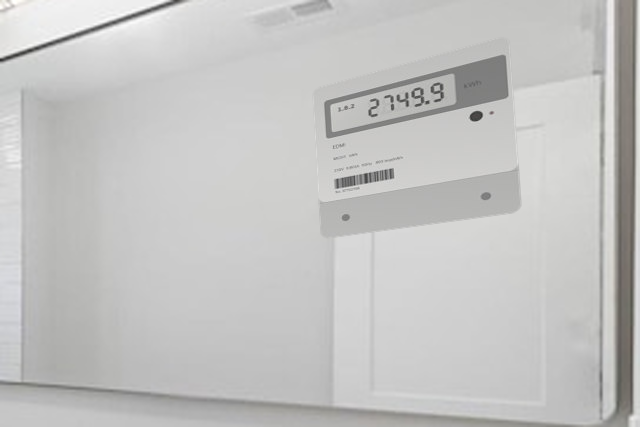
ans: kWh 2749.9
